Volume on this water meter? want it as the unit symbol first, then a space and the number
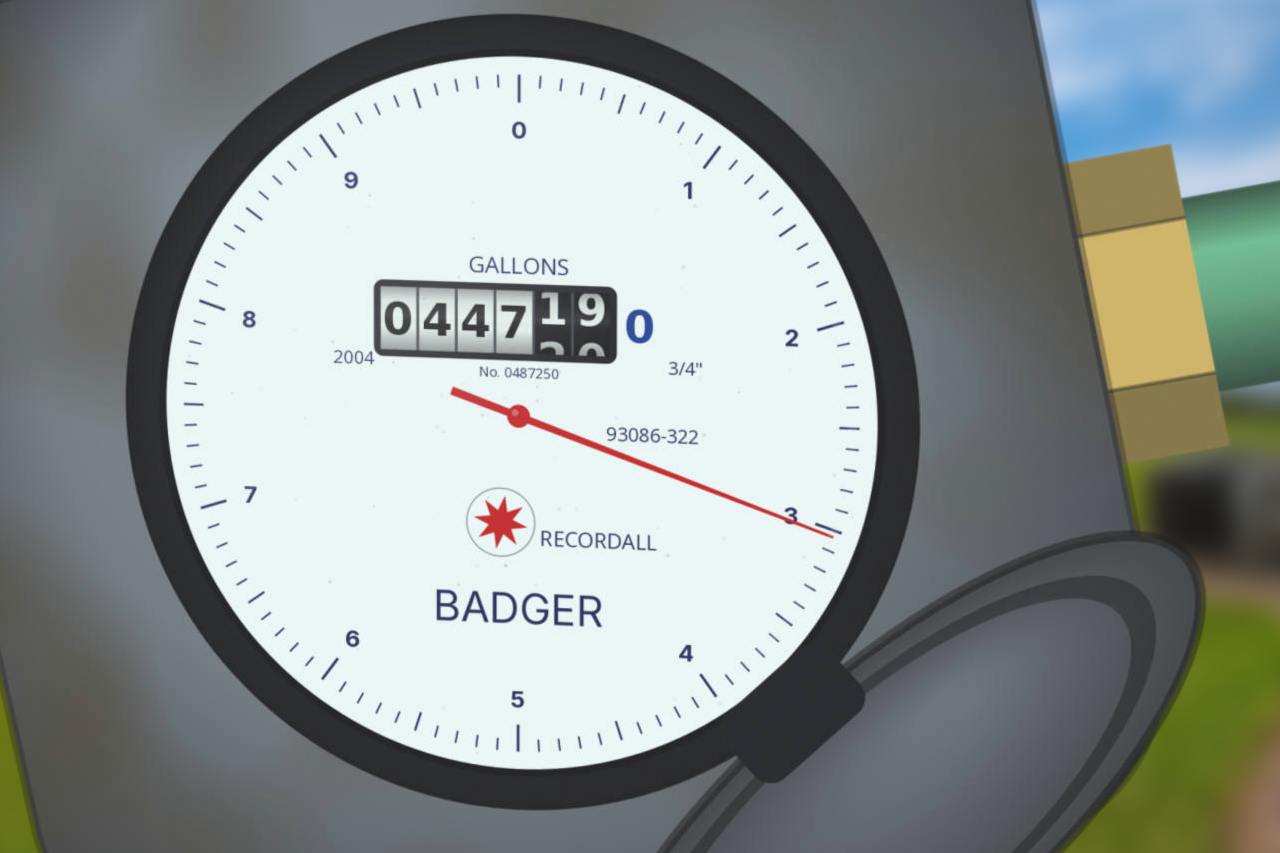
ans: gal 447193.0
